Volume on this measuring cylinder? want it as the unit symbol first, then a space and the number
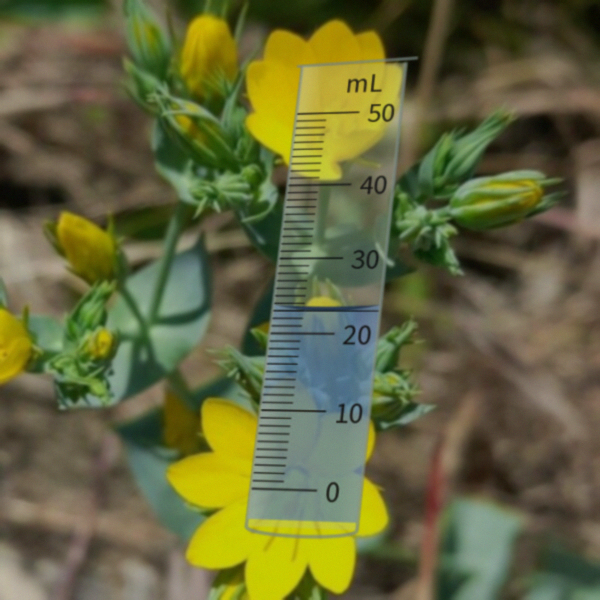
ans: mL 23
